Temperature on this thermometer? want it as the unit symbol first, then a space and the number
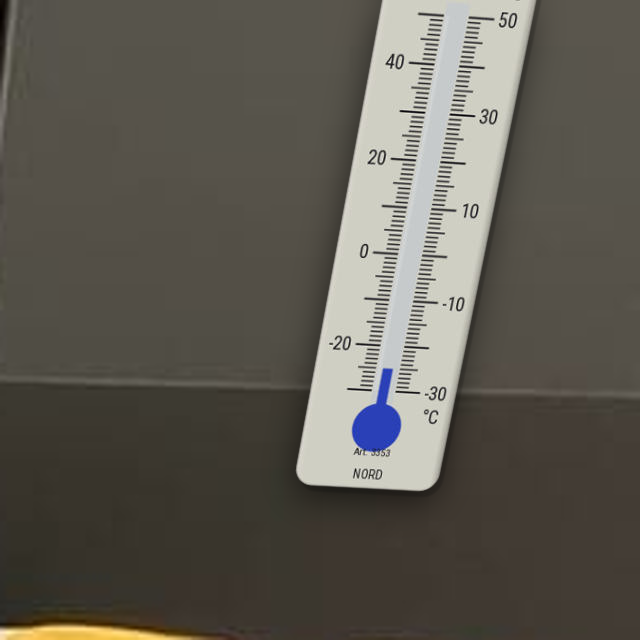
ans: °C -25
